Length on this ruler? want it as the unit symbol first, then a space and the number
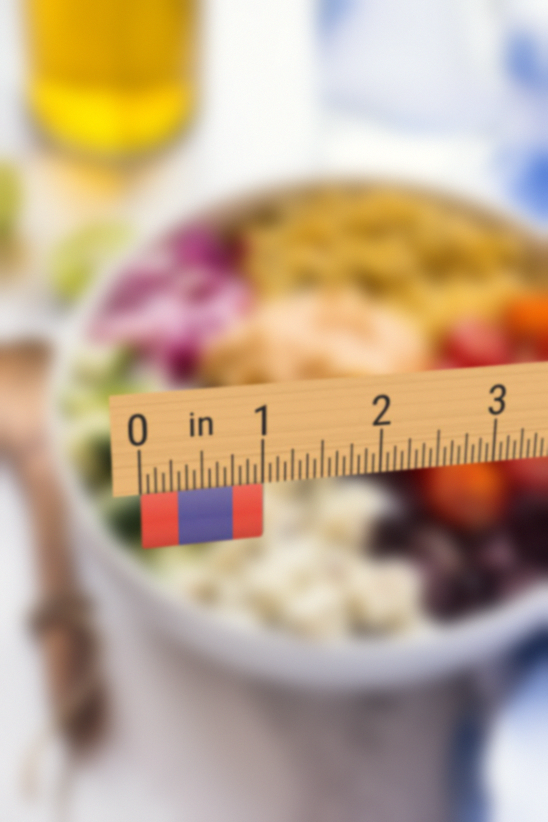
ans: in 1
